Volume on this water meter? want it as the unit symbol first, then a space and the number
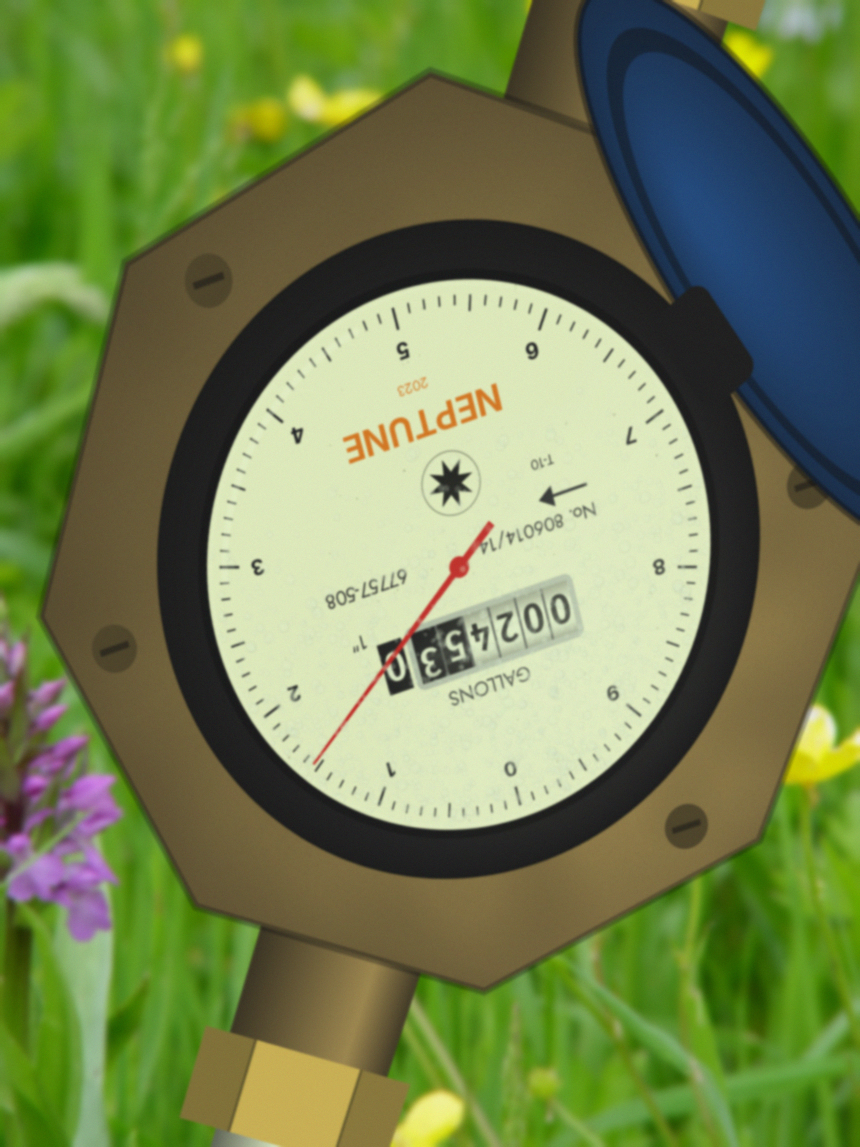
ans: gal 24531.5
